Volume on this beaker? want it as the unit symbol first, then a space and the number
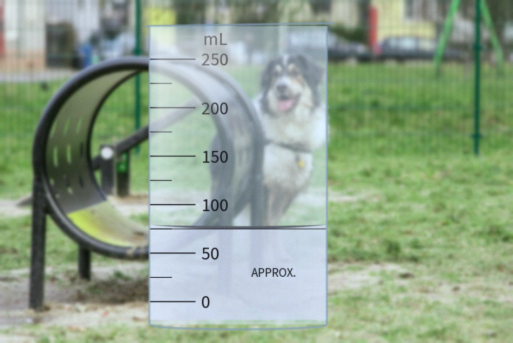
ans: mL 75
